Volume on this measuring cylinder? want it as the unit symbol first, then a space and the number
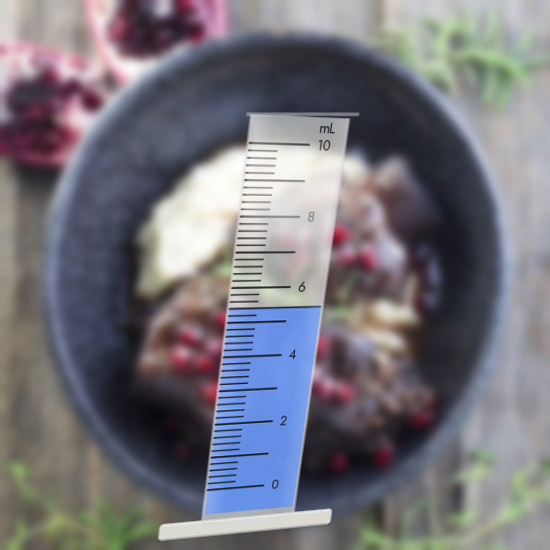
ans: mL 5.4
